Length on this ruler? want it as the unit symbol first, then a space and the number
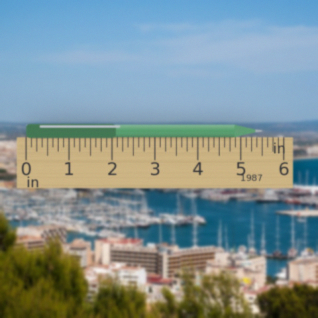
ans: in 5.5
